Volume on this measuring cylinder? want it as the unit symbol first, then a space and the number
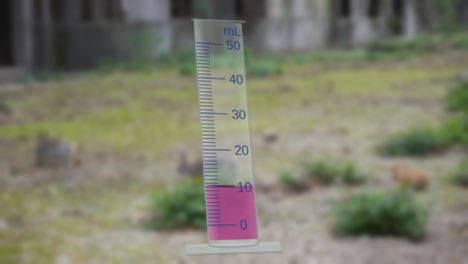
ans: mL 10
